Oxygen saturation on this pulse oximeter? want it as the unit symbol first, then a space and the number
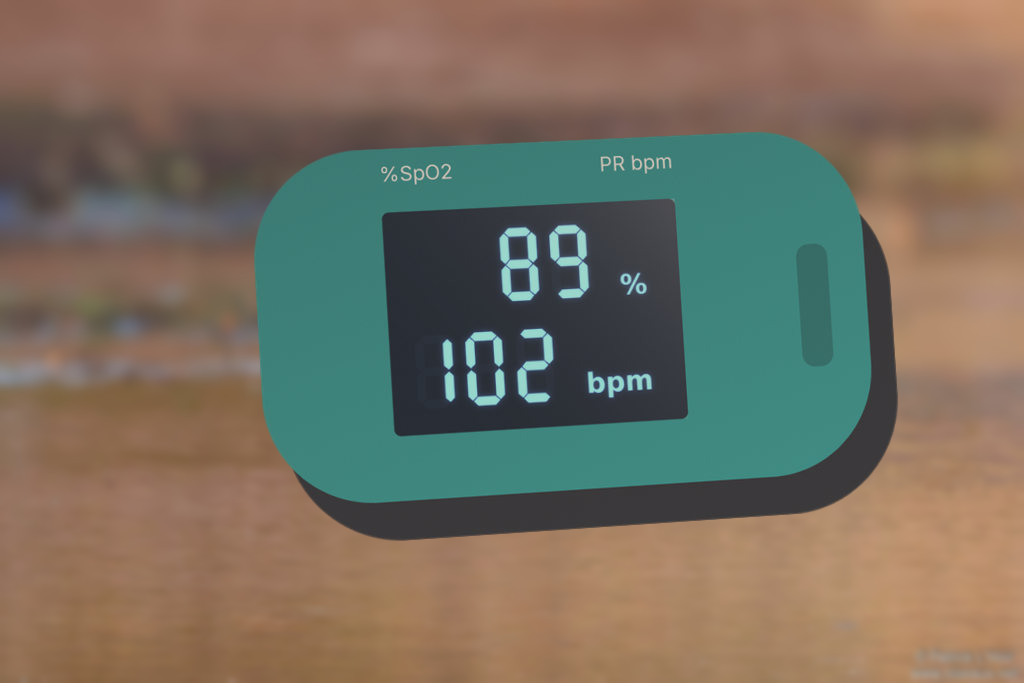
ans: % 89
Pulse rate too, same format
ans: bpm 102
